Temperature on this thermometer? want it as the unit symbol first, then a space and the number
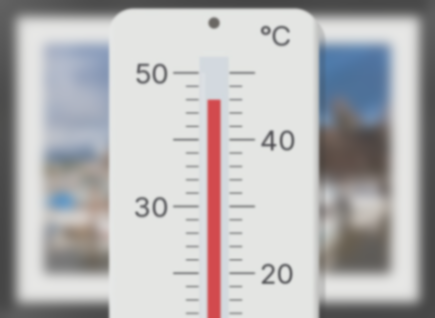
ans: °C 46
